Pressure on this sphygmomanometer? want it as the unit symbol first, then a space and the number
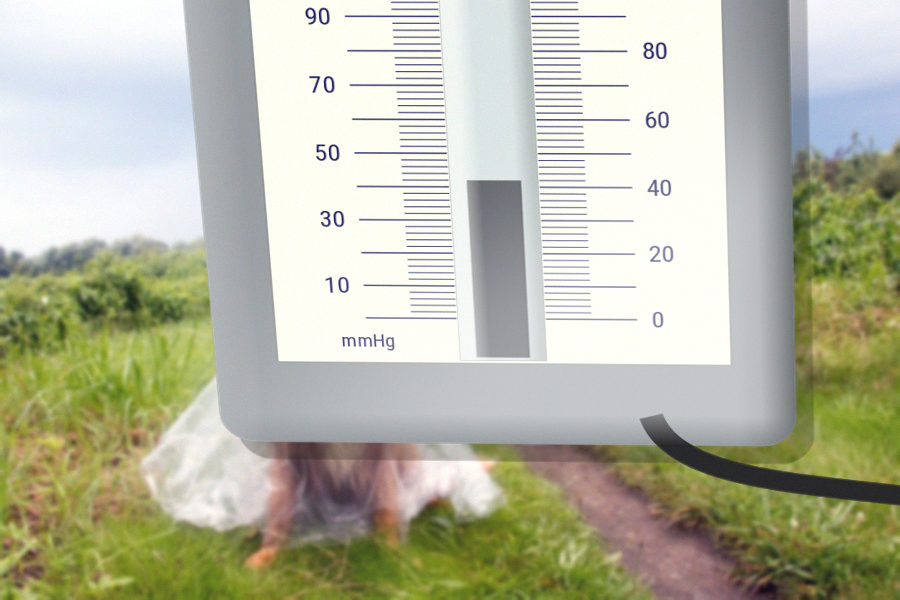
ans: mmHg 42
